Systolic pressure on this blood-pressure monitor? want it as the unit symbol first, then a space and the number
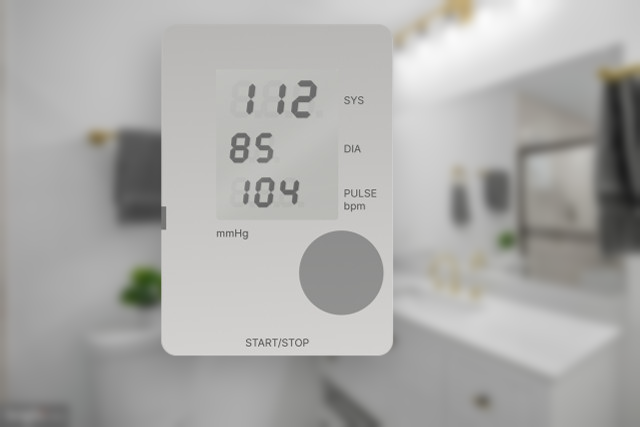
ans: mmHg 112
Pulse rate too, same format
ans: bpm 104
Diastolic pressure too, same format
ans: mmHg 85
